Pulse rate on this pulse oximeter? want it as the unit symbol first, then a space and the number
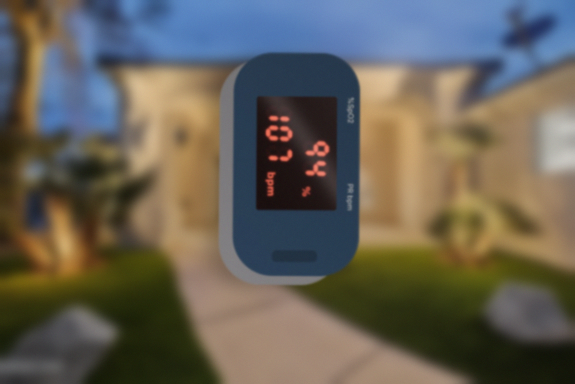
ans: bpm 107
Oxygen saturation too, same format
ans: % 94
